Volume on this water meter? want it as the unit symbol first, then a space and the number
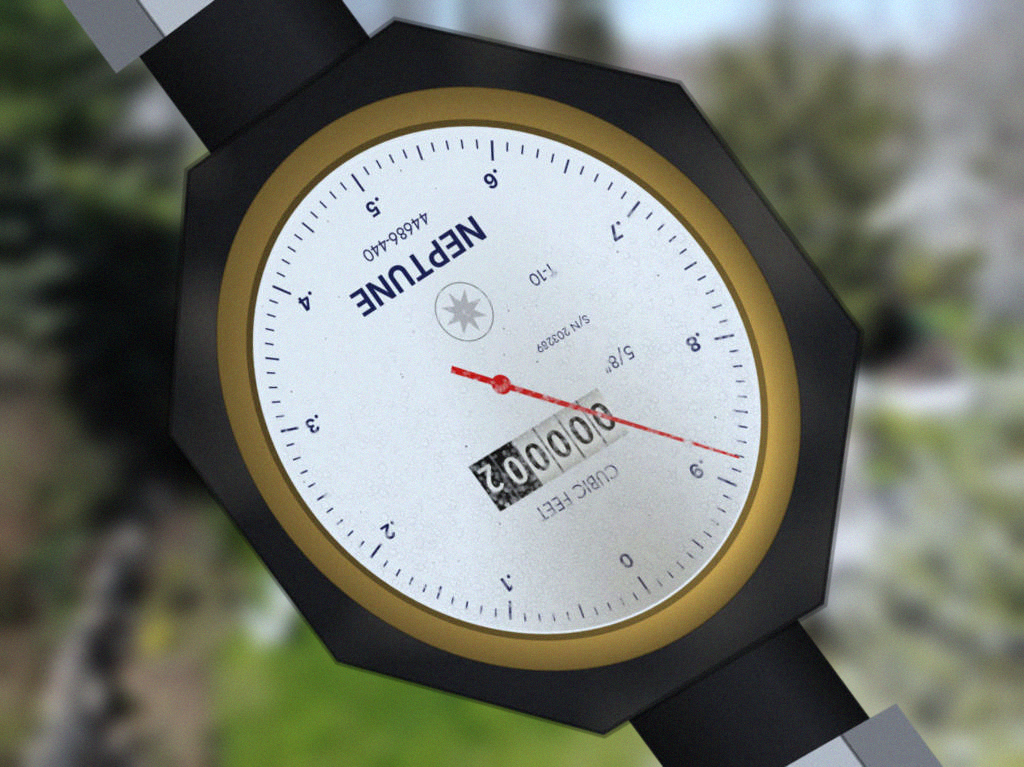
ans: ft³ 1.88
